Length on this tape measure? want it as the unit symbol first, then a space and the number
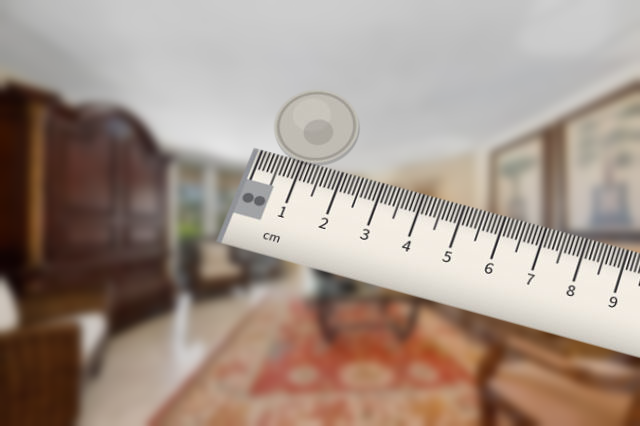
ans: cm 2
